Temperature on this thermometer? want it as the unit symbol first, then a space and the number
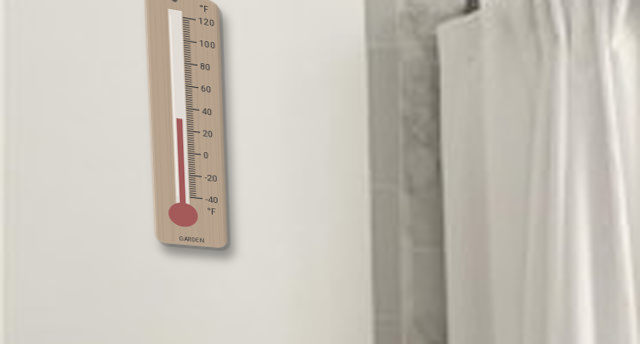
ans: °F 30
